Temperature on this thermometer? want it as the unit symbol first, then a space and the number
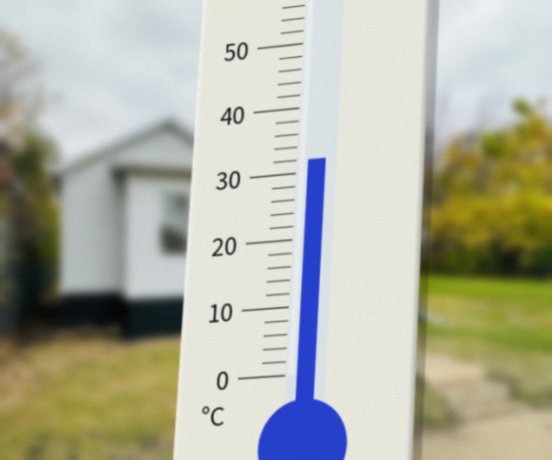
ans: °C 32
